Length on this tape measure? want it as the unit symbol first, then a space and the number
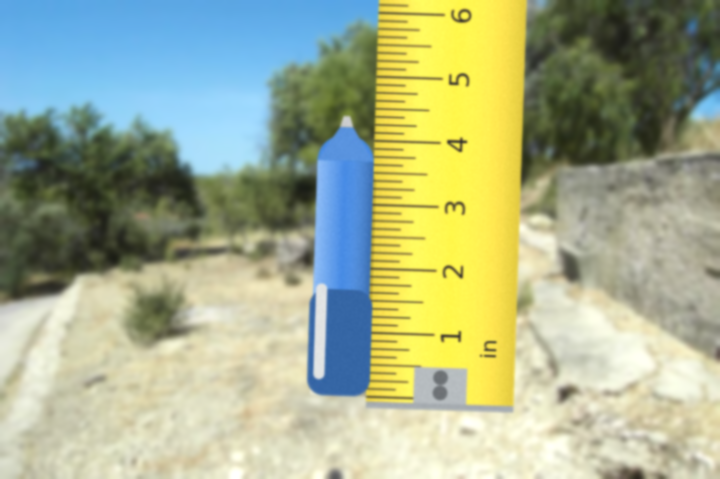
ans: in 4.375
